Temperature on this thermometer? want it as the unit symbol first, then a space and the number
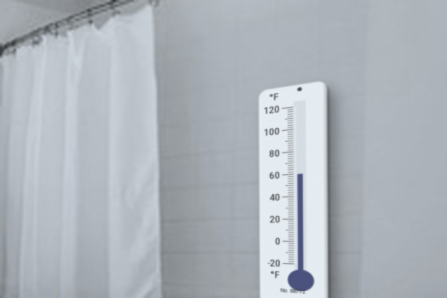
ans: °F 60
